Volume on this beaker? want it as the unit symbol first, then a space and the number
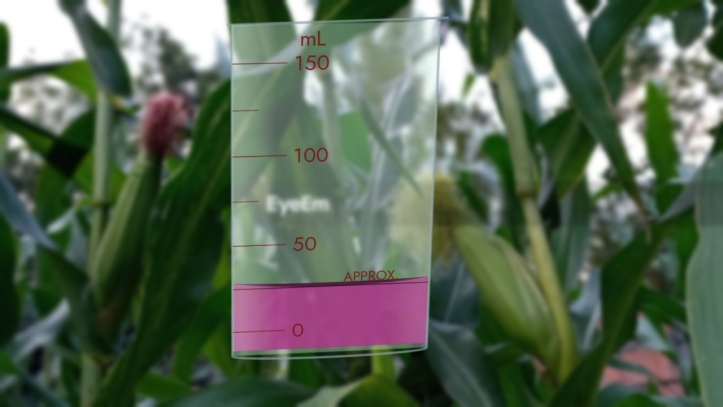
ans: mL 25
